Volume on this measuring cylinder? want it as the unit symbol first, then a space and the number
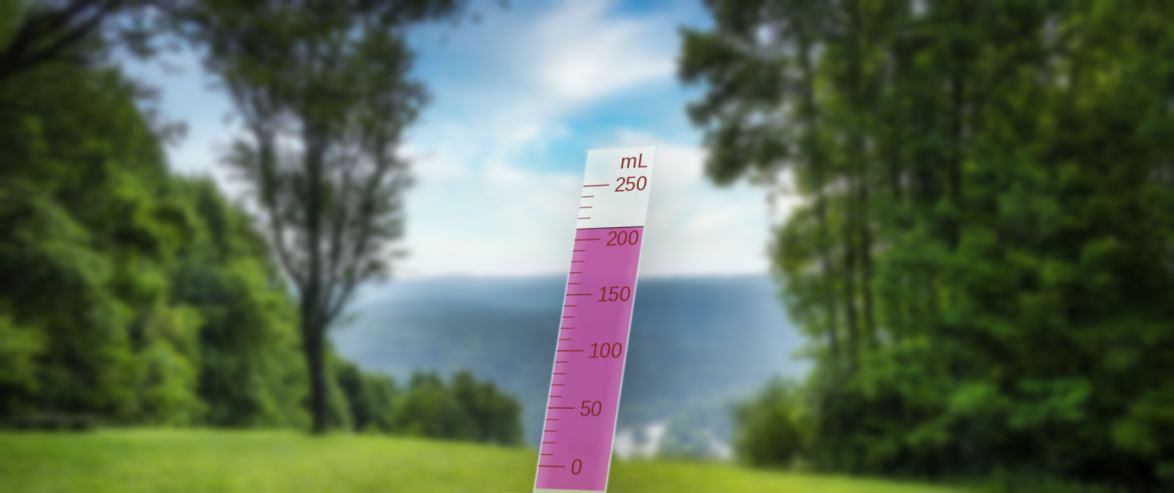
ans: mL 210
